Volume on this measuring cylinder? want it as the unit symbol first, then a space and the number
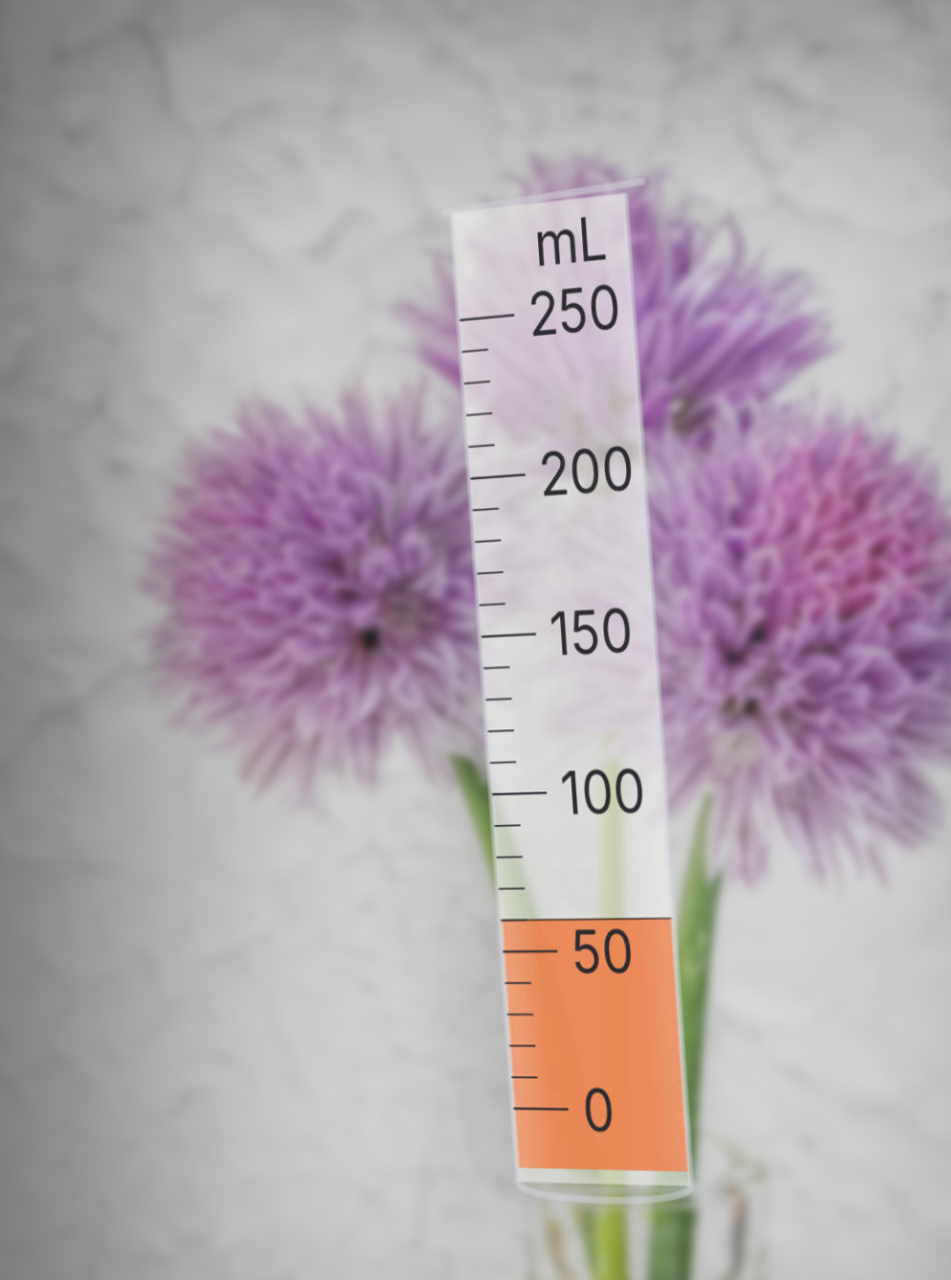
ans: mL 60
